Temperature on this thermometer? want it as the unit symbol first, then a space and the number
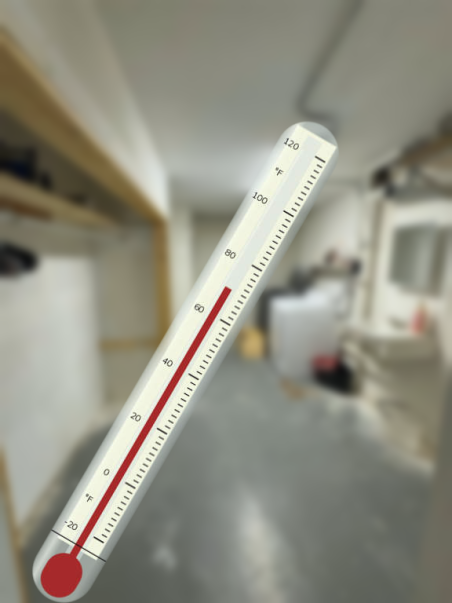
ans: °F 70
